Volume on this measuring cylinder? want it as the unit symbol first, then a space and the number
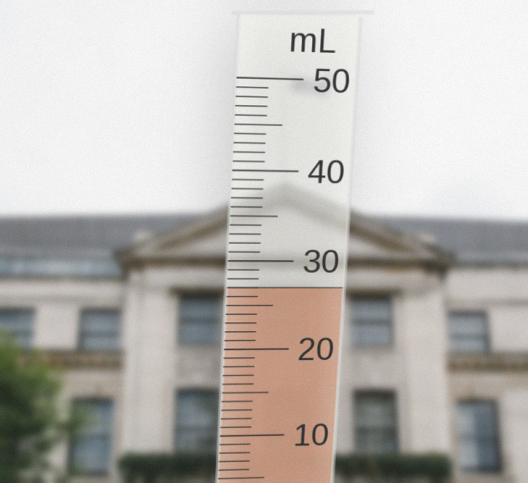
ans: mL 27
